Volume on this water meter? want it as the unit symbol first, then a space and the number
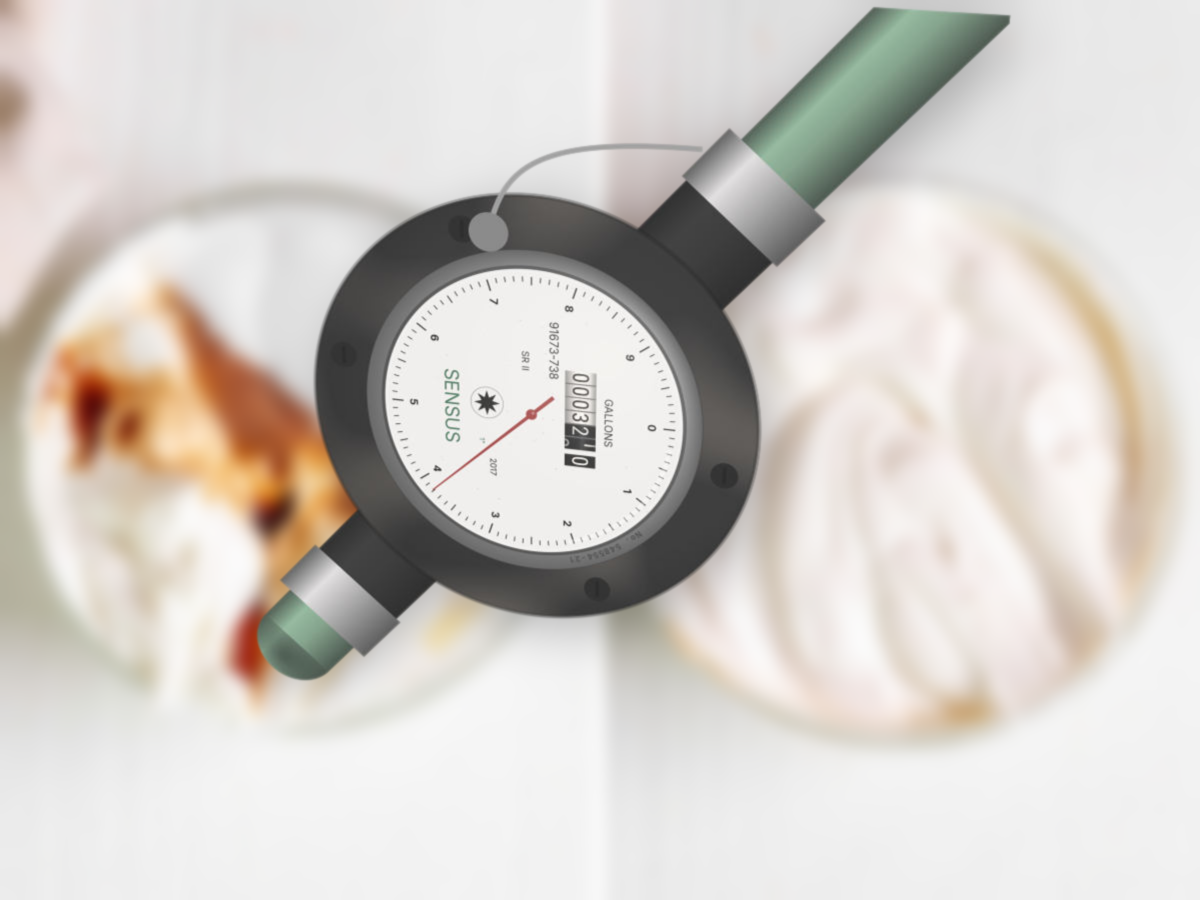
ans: gal 3213.8
